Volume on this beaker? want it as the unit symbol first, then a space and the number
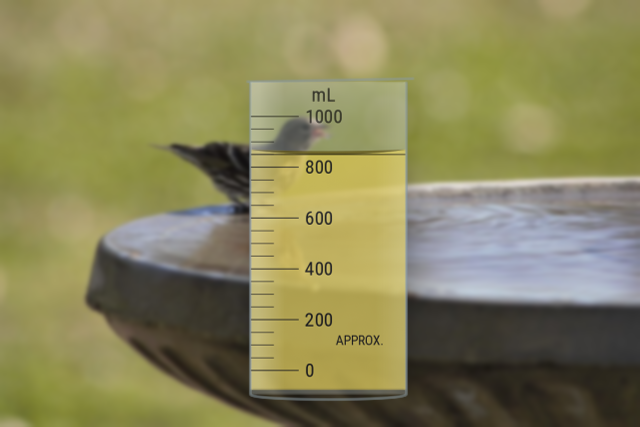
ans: mL 850
